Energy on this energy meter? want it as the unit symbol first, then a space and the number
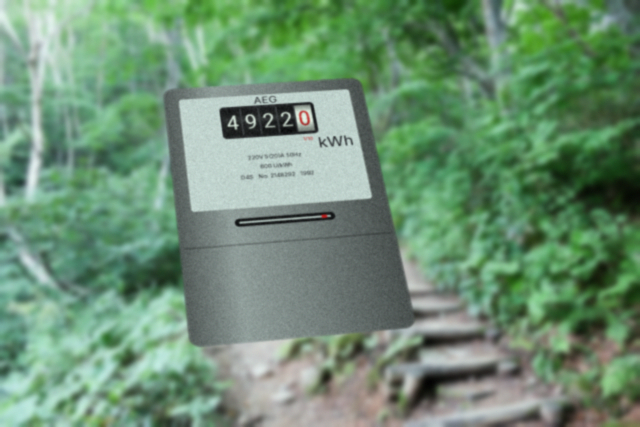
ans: kWh 4922.0
